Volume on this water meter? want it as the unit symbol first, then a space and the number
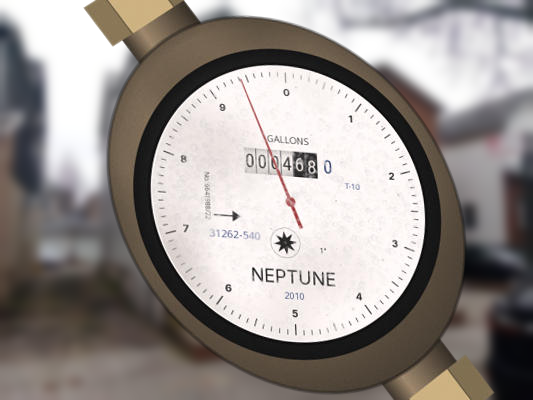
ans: gal 4679.4
